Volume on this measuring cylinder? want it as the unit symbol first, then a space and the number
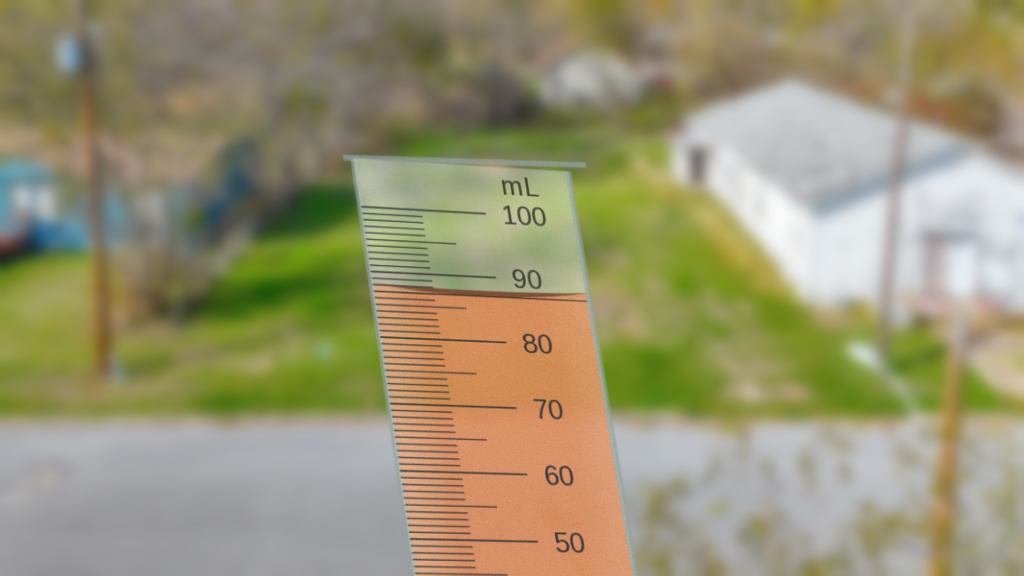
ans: mL 87
